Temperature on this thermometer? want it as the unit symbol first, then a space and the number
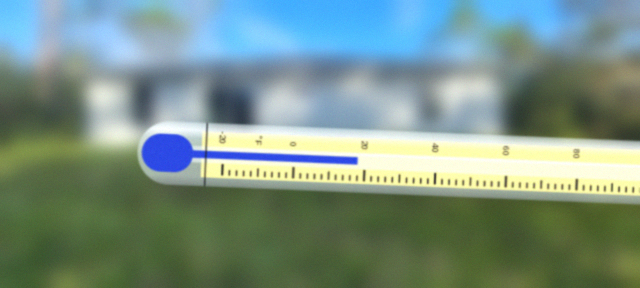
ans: °F 18
